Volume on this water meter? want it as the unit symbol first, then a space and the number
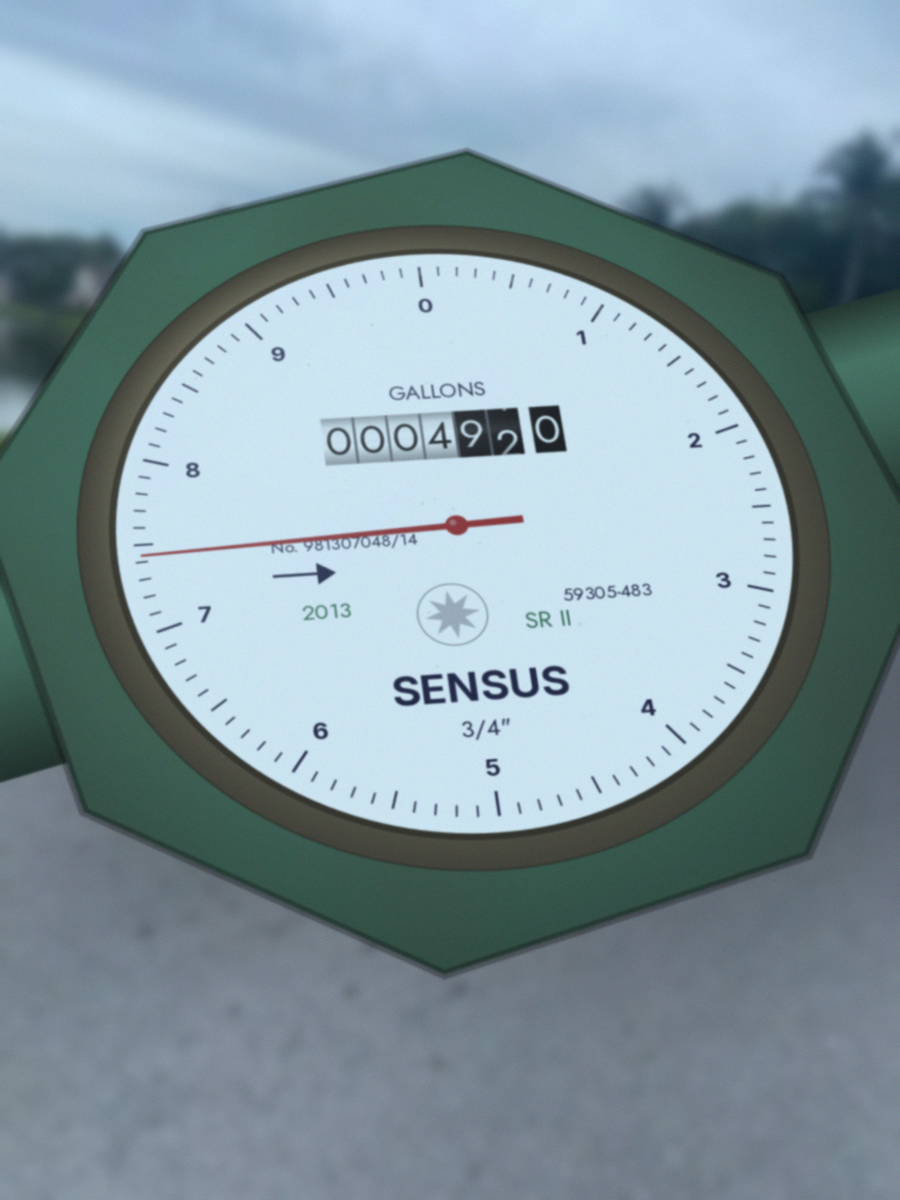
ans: gal 4917.4
